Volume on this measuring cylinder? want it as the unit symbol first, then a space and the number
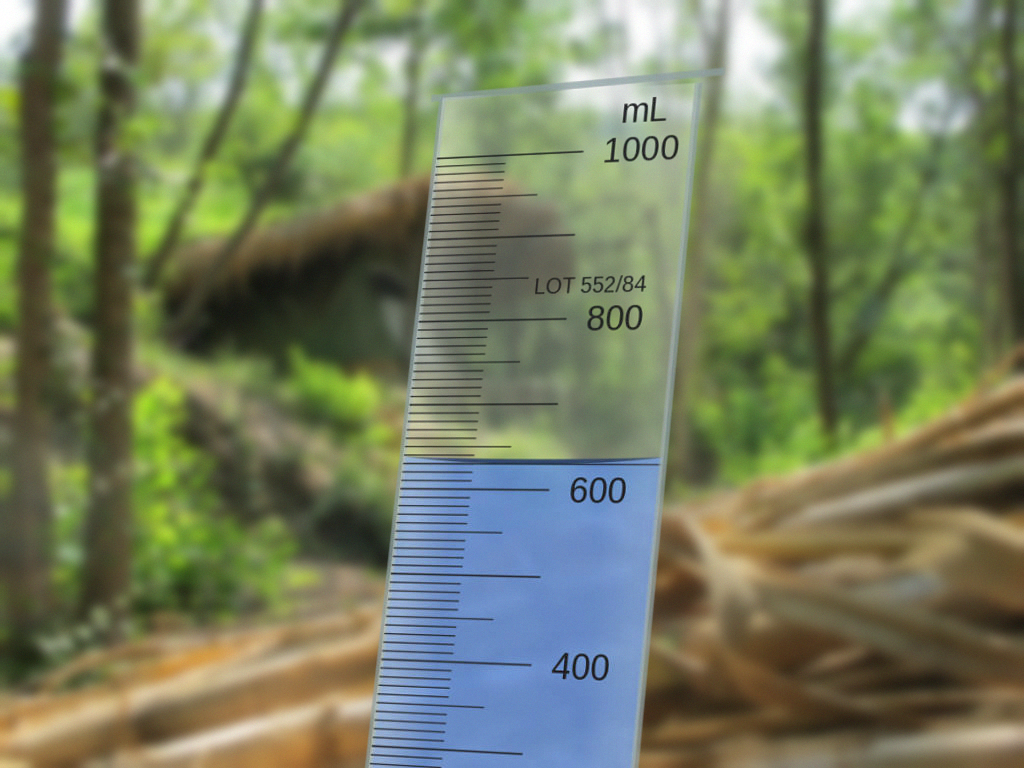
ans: mL 630
